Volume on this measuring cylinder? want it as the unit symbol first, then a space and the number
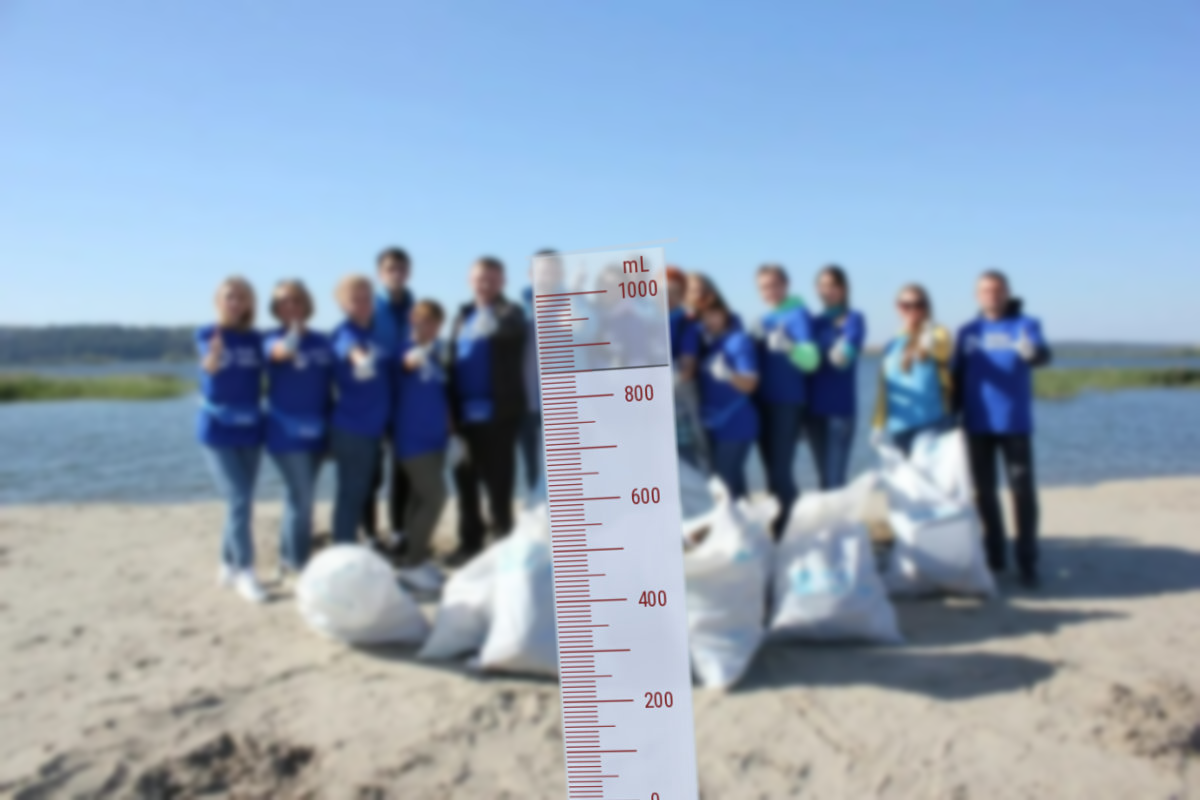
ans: mL 850
